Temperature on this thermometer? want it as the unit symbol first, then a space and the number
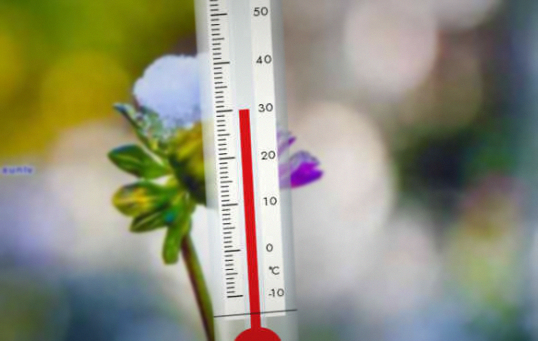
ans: °C 30
